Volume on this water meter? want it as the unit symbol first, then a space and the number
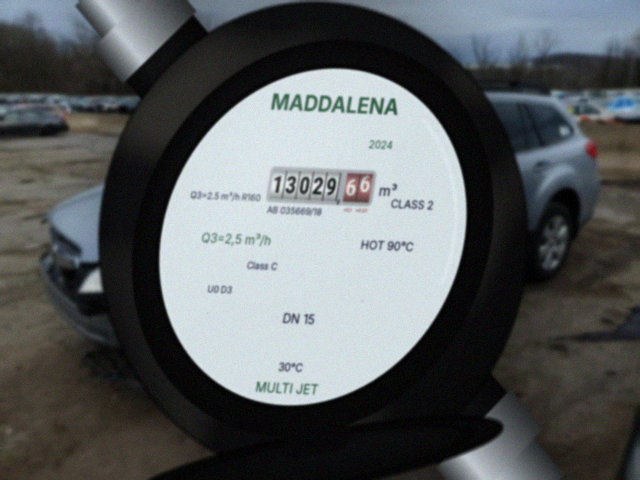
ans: m³ 13029.66
